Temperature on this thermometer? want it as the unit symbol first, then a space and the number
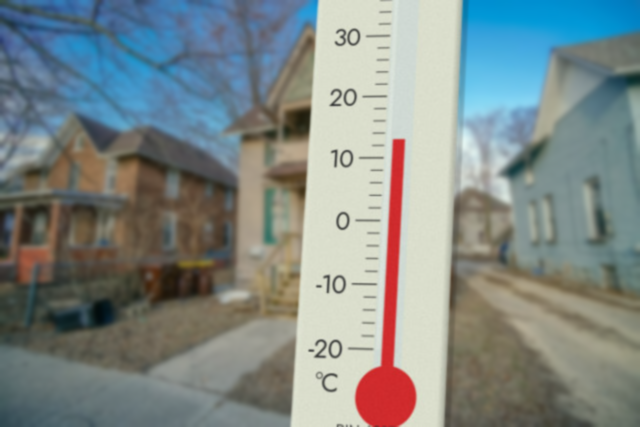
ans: °C 13
